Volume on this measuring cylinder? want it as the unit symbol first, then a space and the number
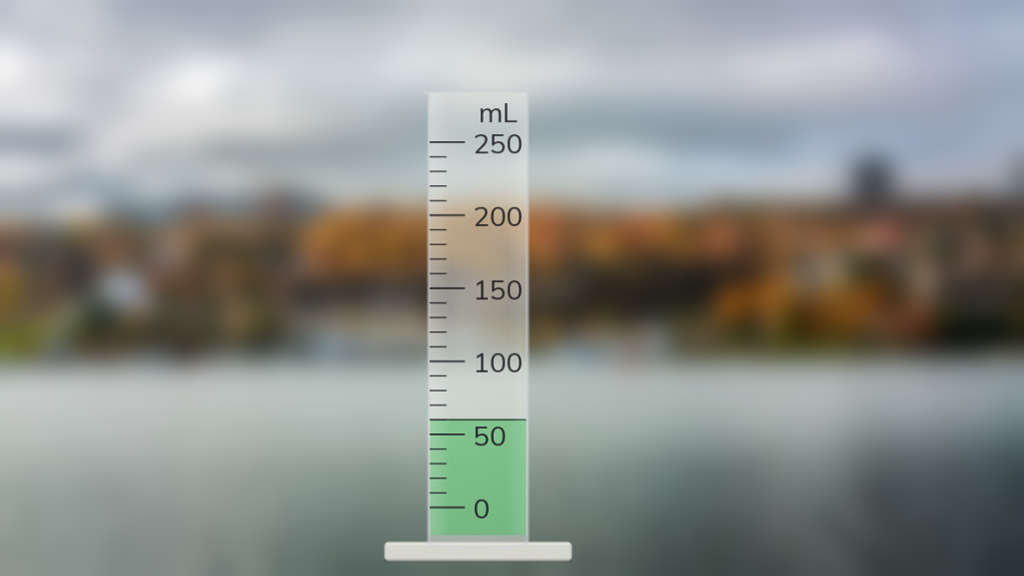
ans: mL 60
